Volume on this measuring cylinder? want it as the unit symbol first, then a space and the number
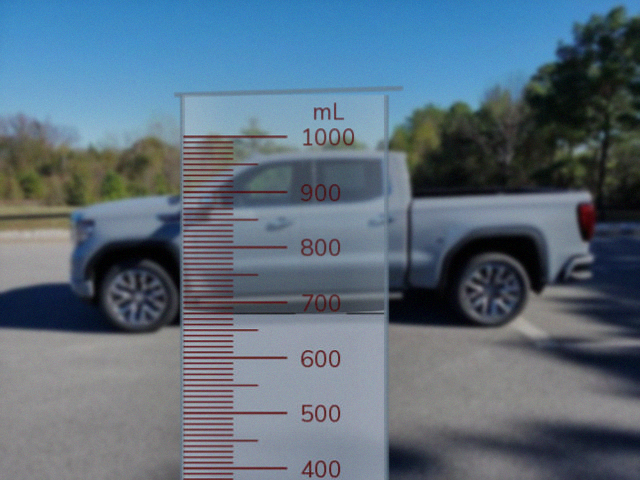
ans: mL 680
